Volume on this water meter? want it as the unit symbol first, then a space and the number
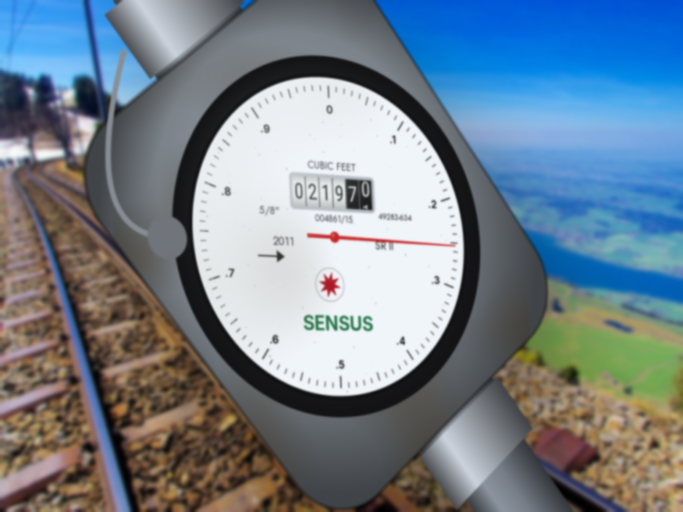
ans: ft³ 21970.25
